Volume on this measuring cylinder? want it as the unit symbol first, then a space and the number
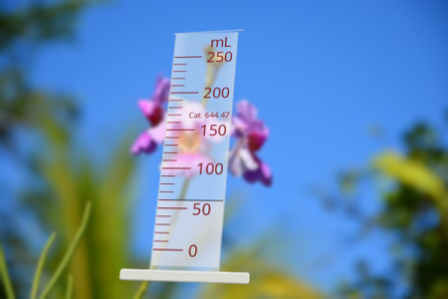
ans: mL 60
